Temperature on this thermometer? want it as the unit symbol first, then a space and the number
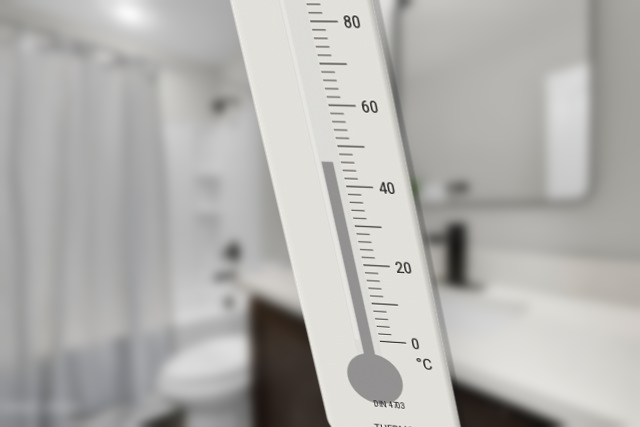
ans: °C 46
